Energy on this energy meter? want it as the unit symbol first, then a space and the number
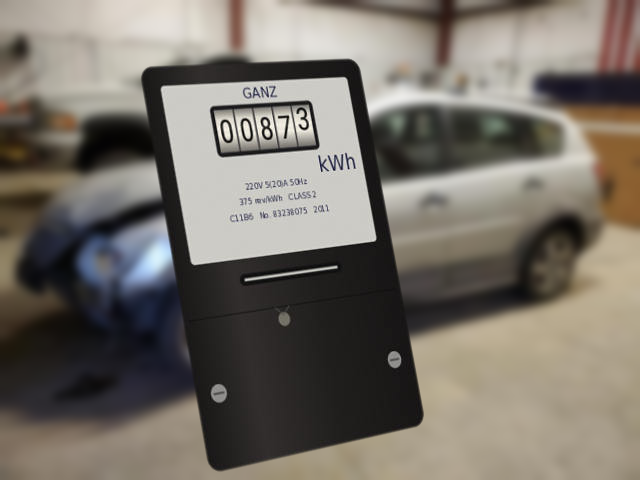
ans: kWh 873
